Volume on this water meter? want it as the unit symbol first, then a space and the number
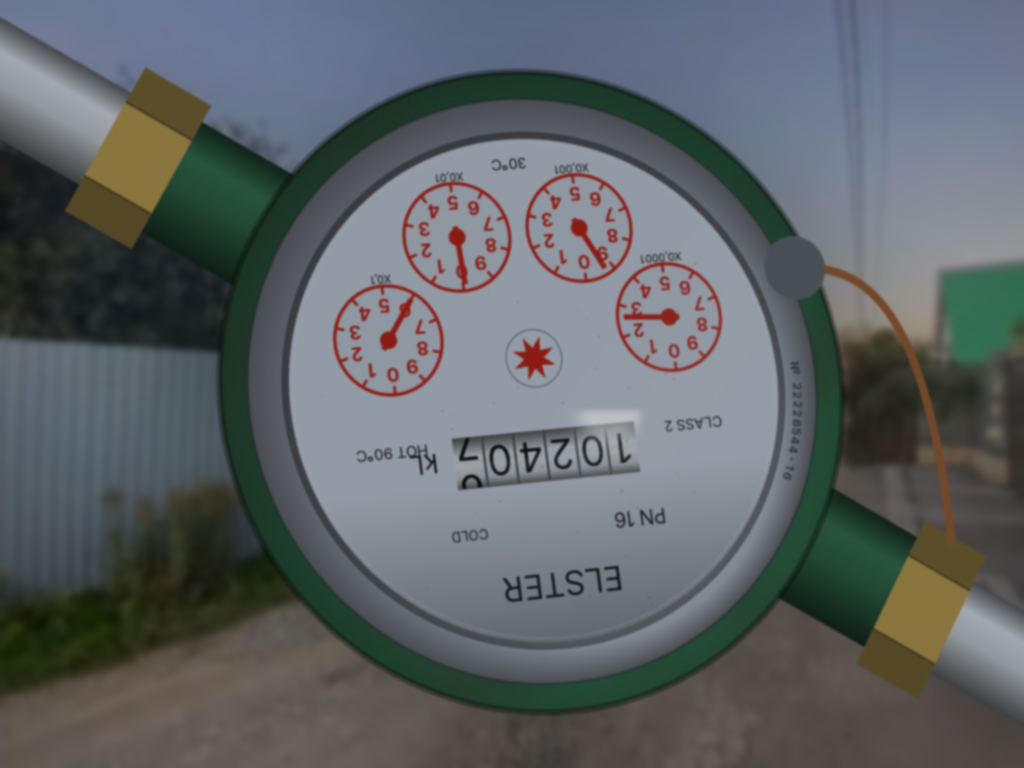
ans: kL 102406.5992
